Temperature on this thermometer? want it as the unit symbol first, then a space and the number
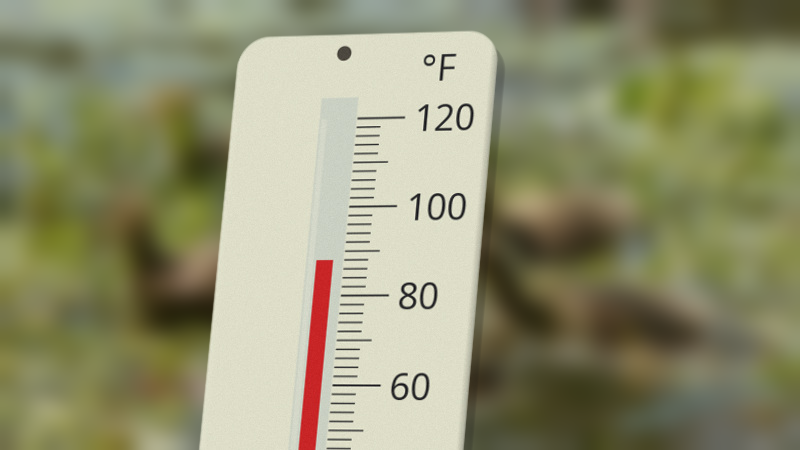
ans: °F 88
